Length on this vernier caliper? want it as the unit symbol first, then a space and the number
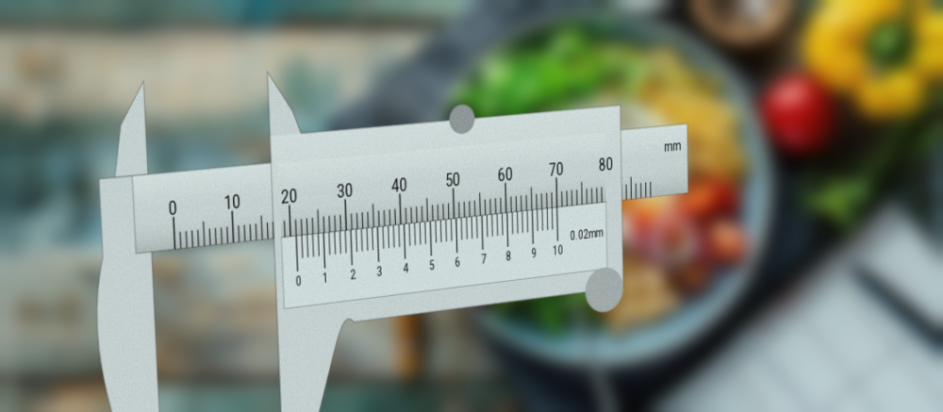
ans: mm 21.0
